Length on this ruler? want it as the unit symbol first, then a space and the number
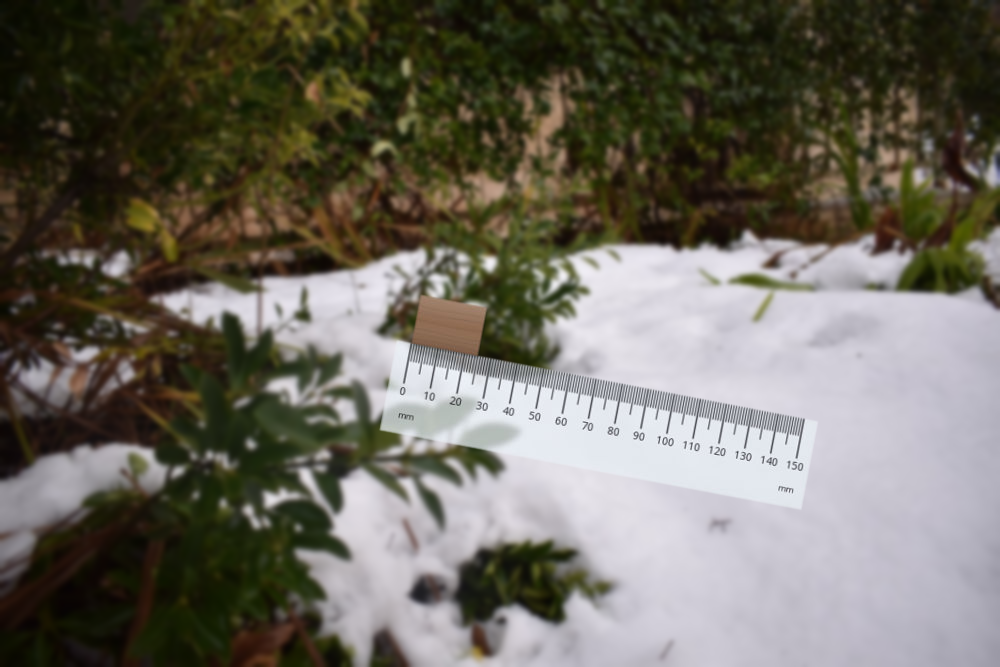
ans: mm 25
